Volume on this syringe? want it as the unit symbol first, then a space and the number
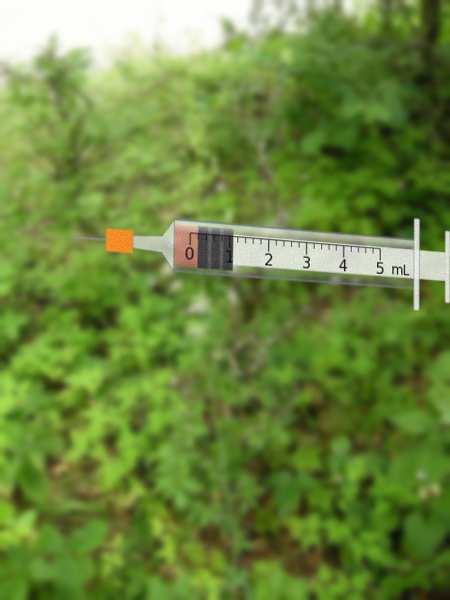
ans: mL 0.2
